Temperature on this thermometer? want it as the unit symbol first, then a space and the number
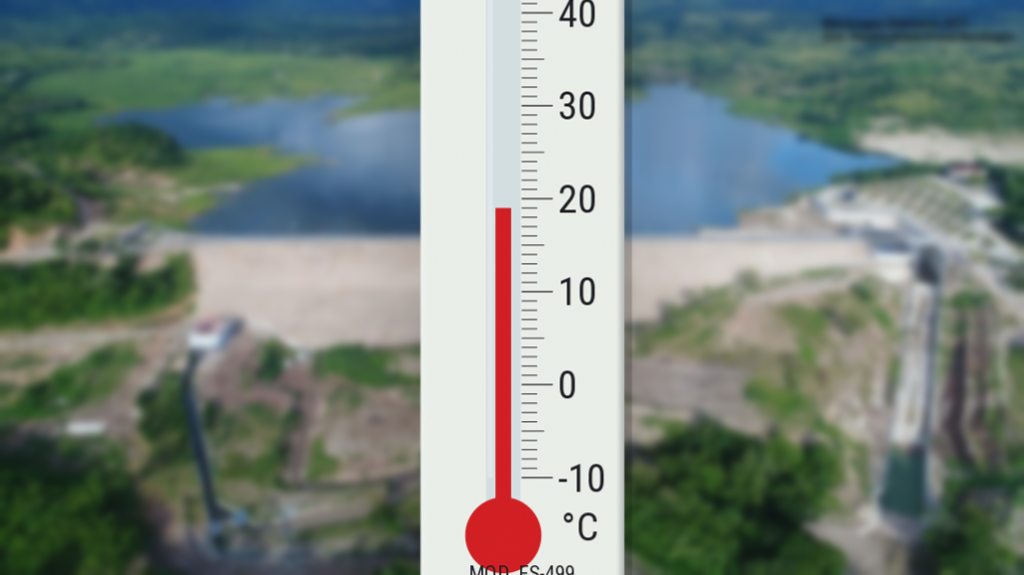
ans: °C 19
